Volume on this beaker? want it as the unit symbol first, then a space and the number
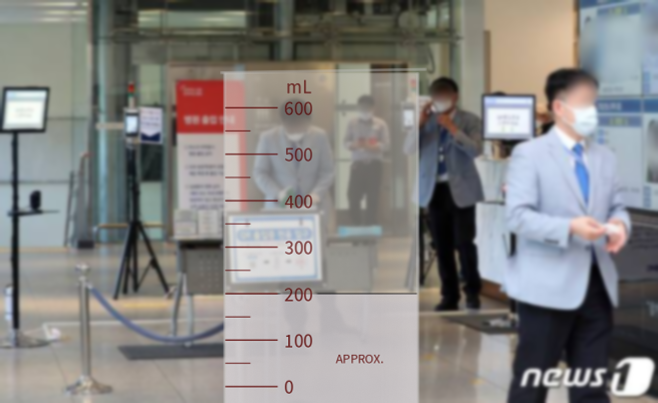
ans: mL 200
